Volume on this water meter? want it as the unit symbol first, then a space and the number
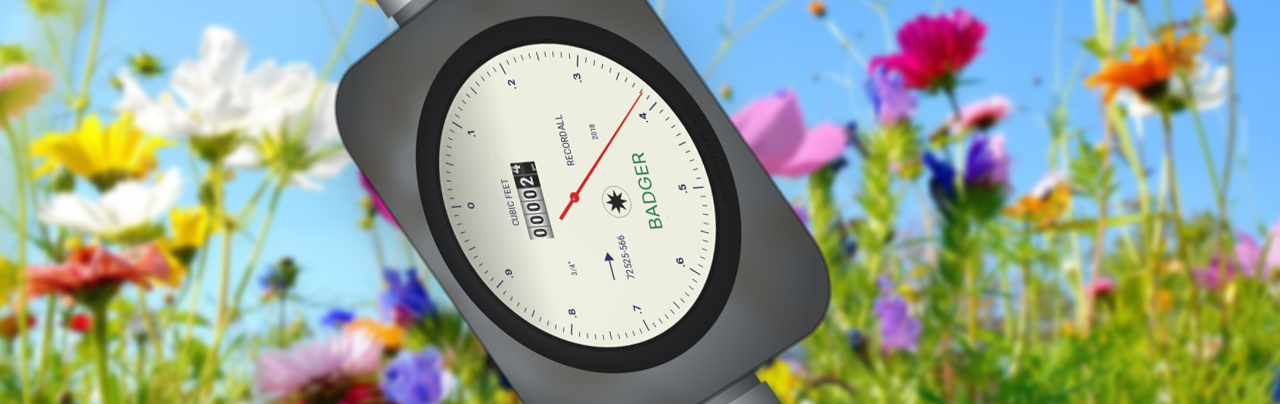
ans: ft³ 24.38
